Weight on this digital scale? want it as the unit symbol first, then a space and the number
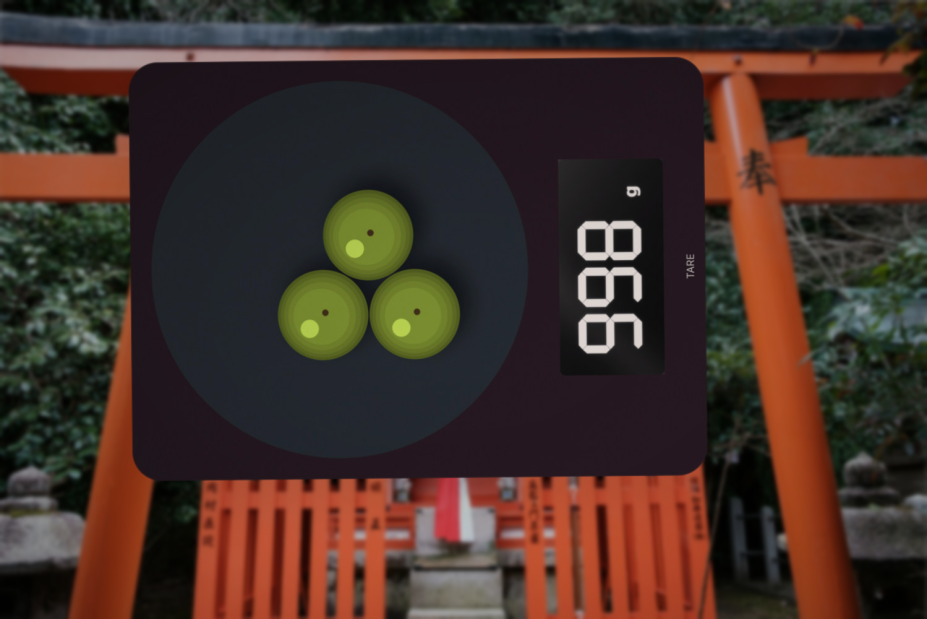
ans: g 998
